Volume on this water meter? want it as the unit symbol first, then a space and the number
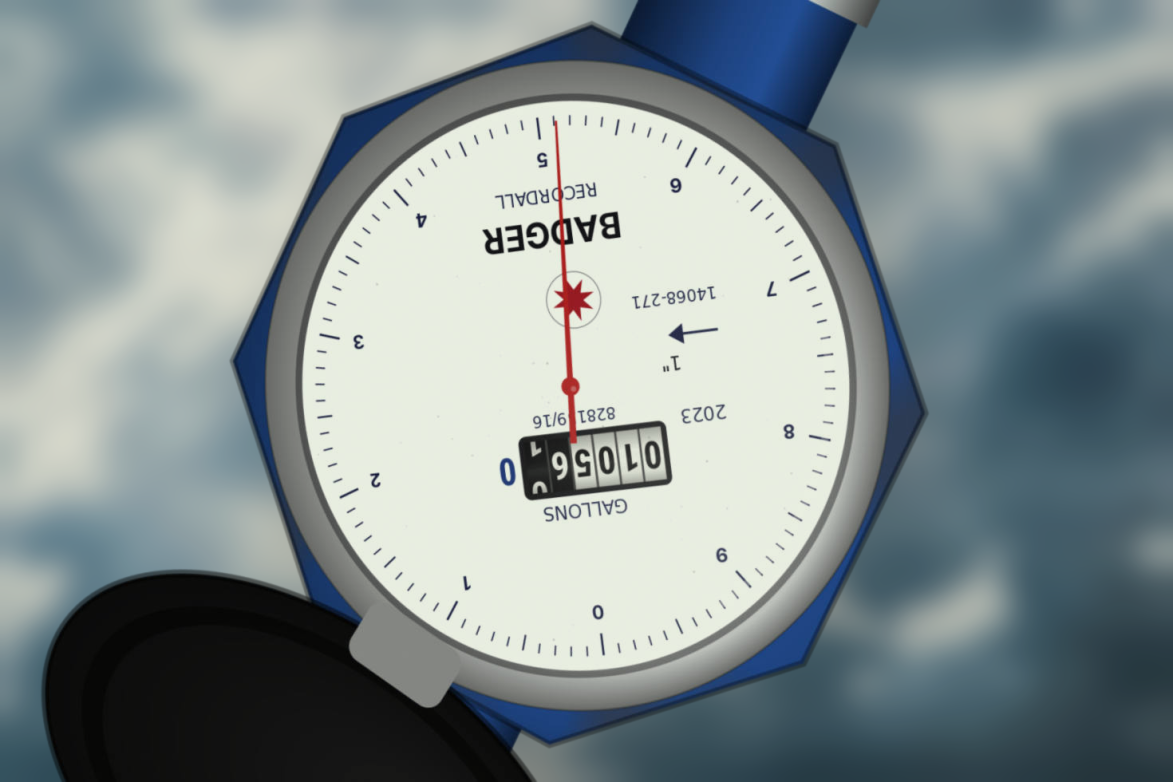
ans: gal 105605.1
